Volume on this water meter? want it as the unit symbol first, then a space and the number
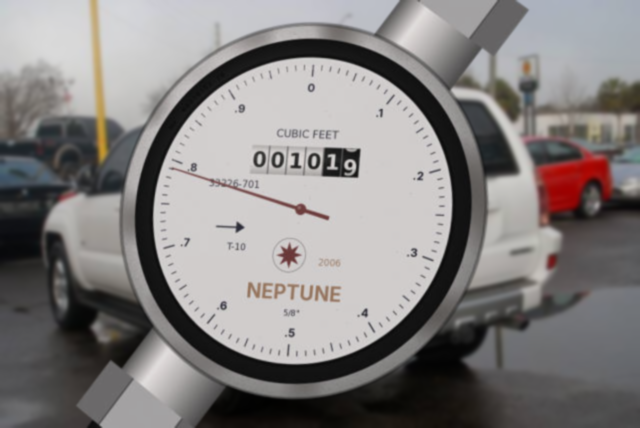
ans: ft³ 1018.79
